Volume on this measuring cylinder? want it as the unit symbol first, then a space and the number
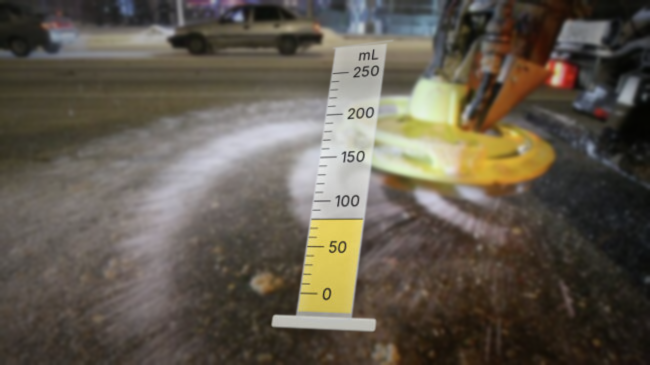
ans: mL 80
